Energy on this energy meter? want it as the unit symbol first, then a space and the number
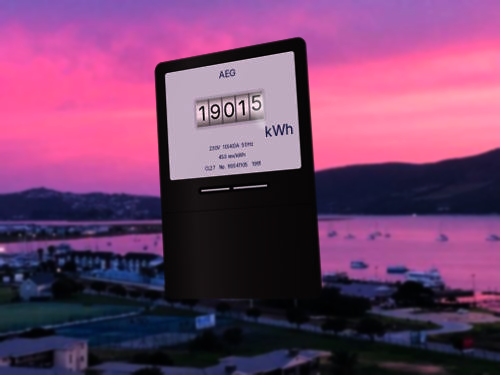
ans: kWh 19015
